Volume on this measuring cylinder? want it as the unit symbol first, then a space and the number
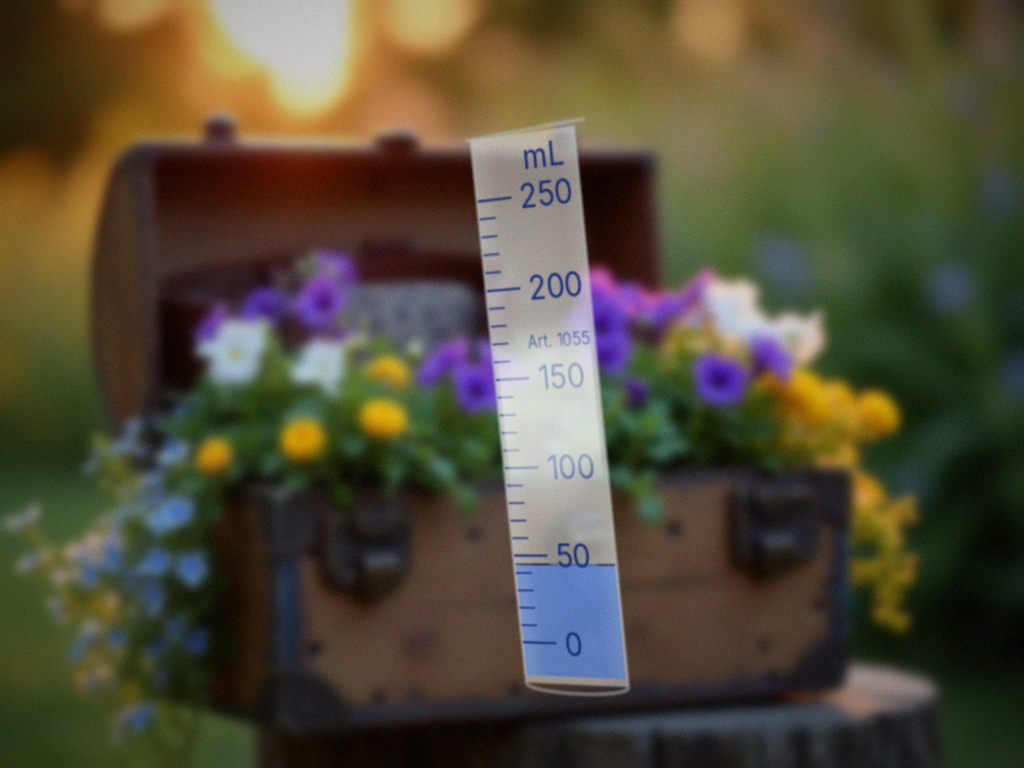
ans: mL 45
